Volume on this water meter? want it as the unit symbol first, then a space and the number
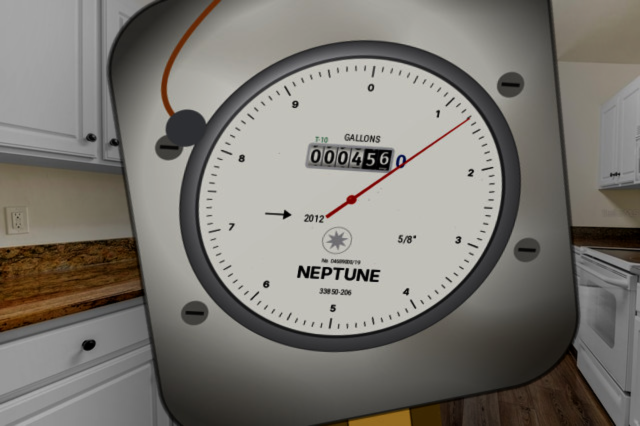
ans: gal 4561.3
